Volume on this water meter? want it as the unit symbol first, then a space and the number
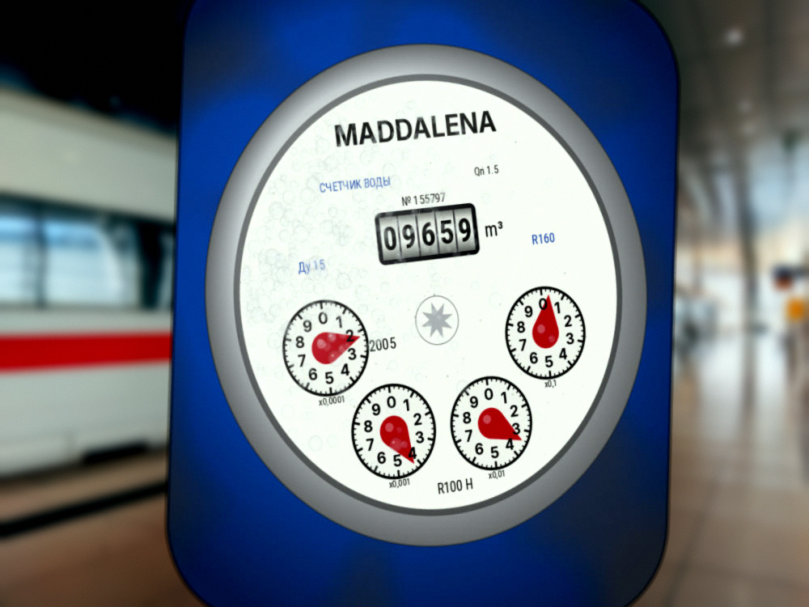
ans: m³ 9659.0342
